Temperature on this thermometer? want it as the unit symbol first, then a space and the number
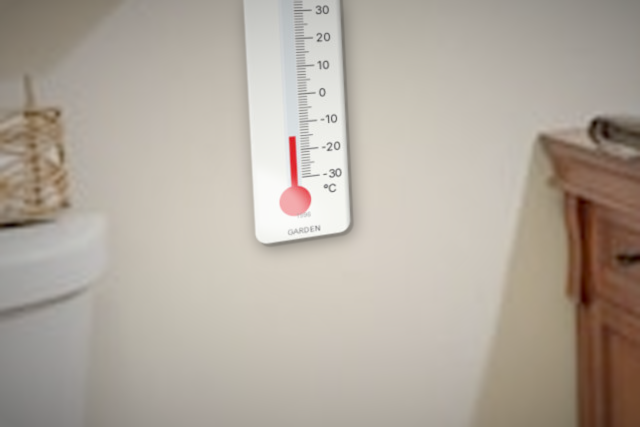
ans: °C -15
